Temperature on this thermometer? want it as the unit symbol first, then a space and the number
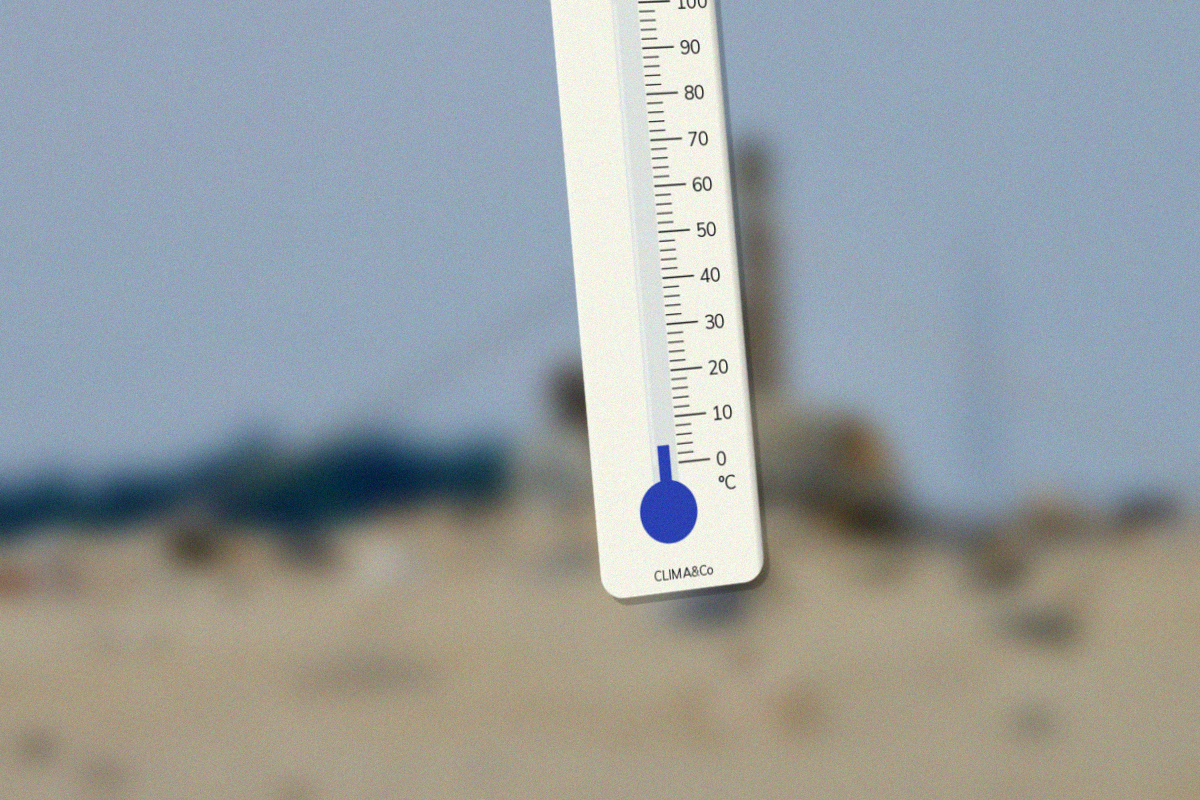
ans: °C 4
